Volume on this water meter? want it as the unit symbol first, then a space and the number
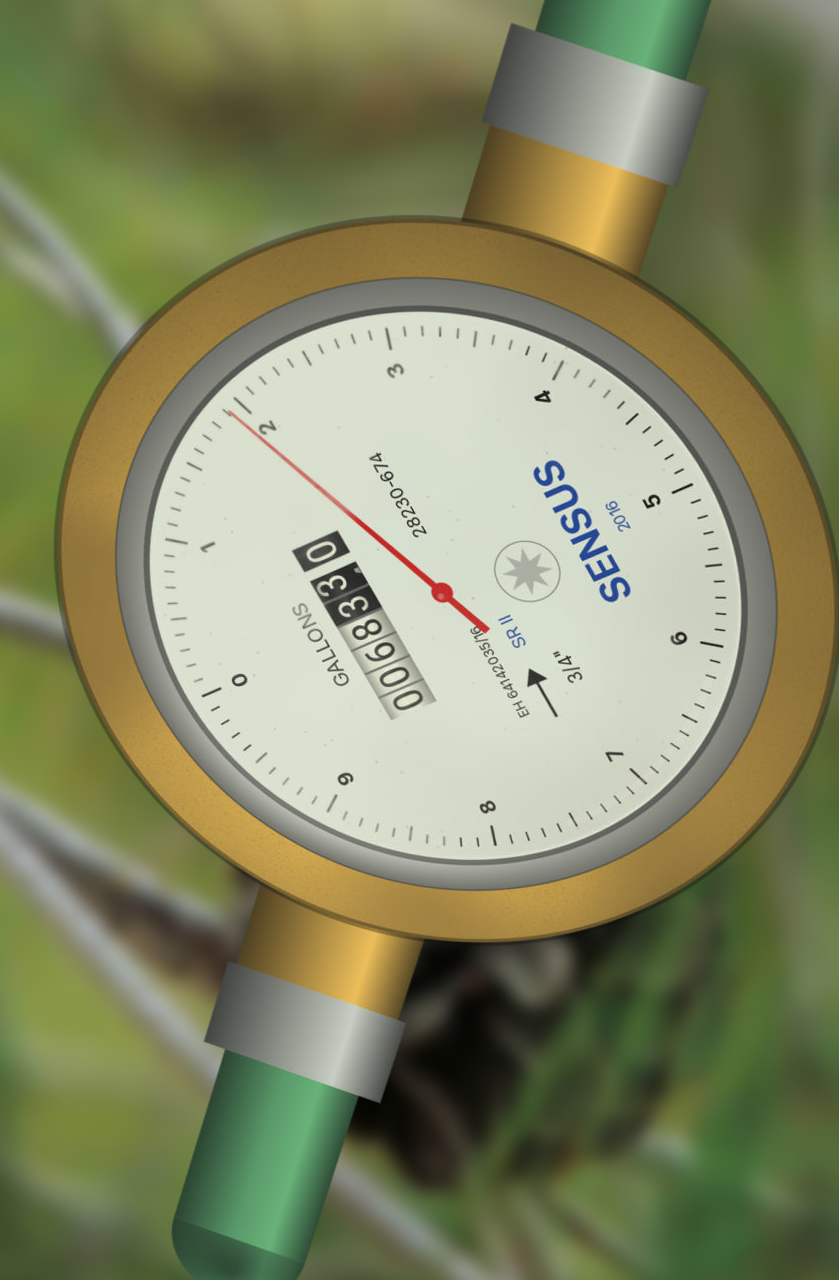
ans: gal 68331.9
